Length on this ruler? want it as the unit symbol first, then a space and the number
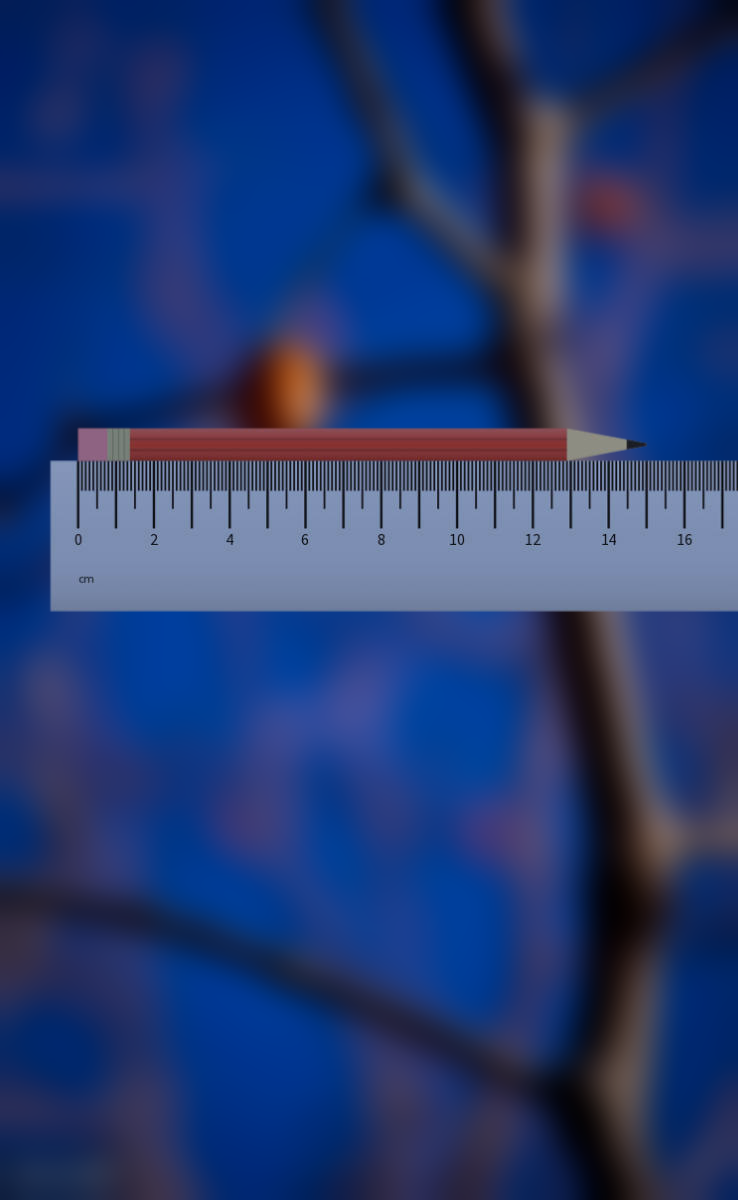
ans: cm 15
